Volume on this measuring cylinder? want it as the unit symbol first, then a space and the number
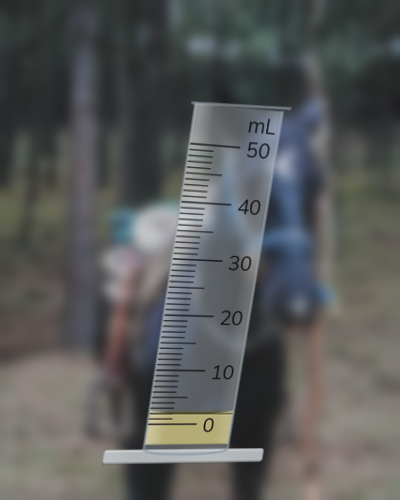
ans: mL 2
